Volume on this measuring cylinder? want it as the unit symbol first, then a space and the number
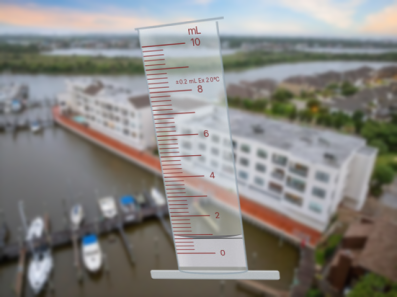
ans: mL 0.8
